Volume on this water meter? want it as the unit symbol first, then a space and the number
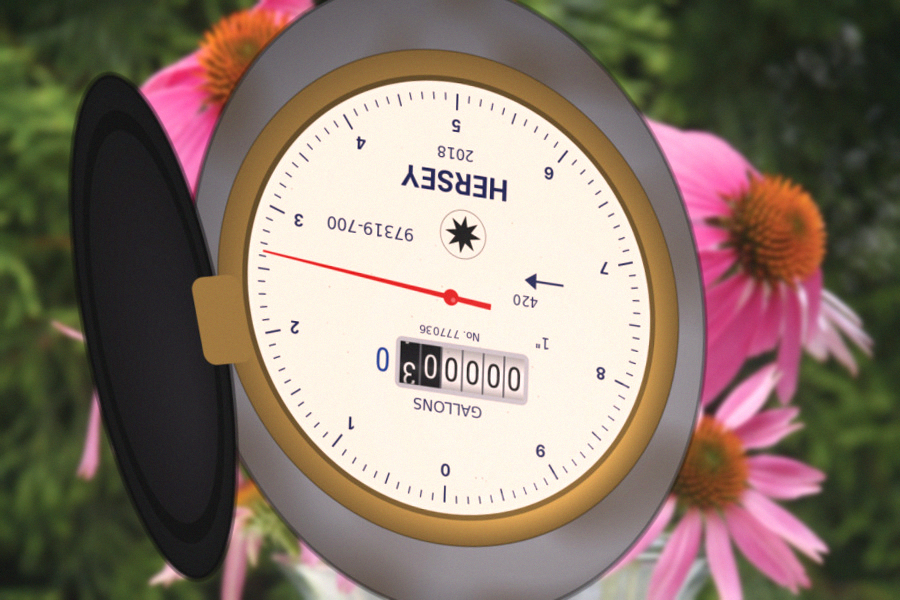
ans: gal 32.6
